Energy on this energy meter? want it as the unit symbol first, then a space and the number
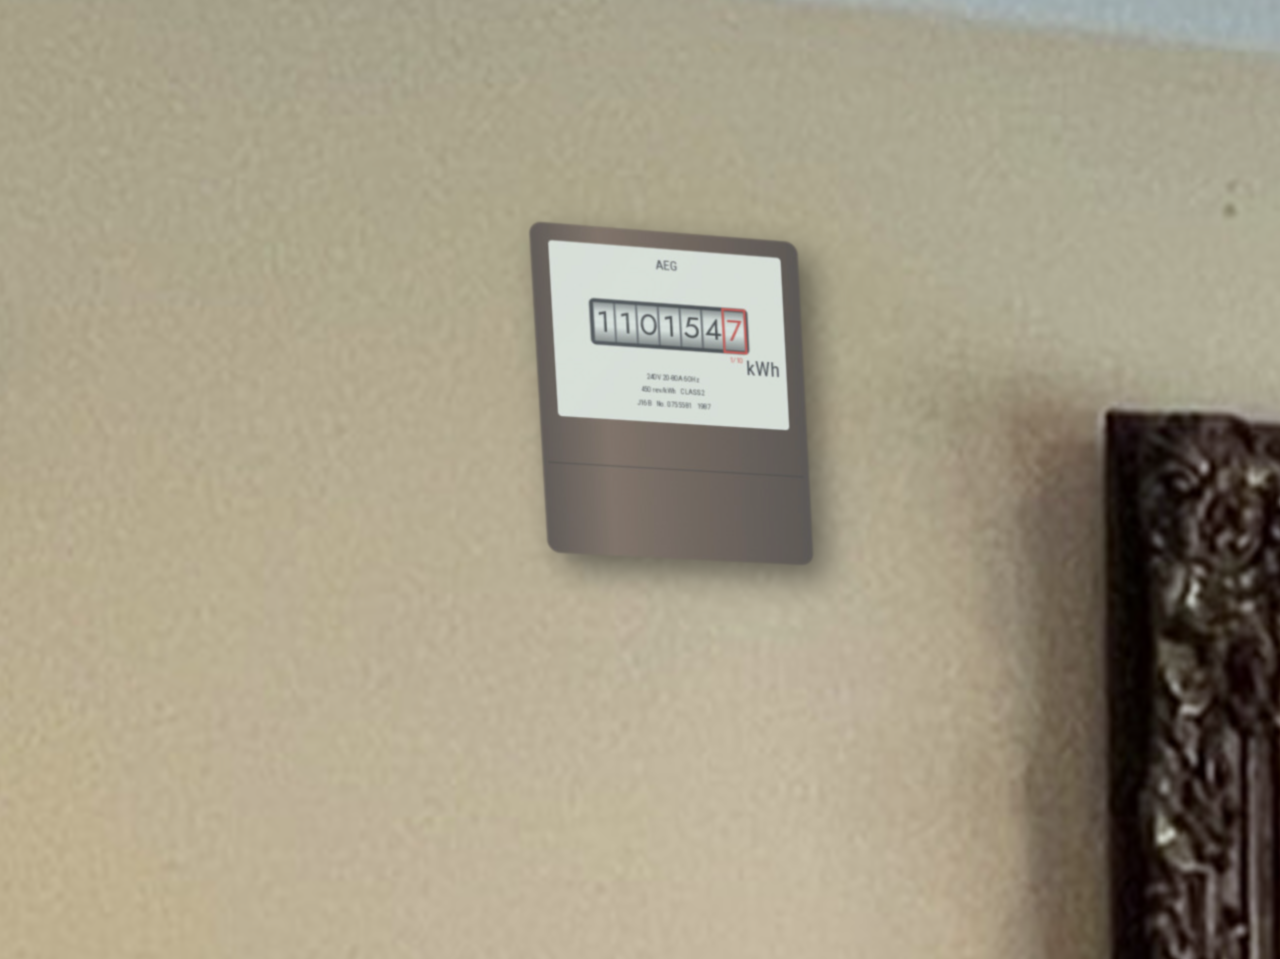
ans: kWh 110154.7
